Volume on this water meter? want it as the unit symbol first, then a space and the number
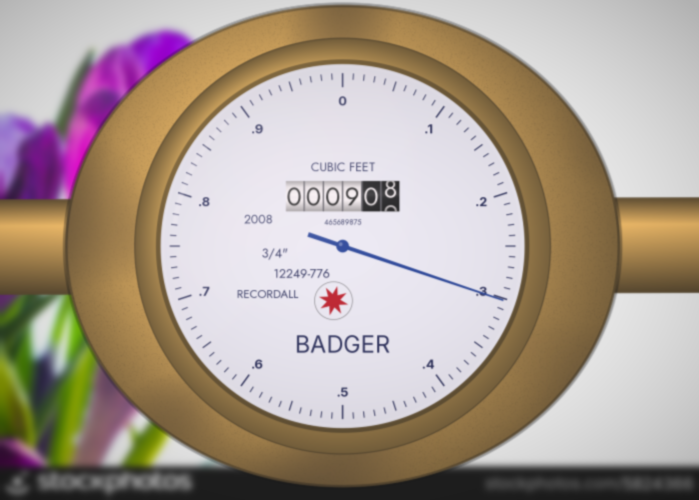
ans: ft³ 908.30
